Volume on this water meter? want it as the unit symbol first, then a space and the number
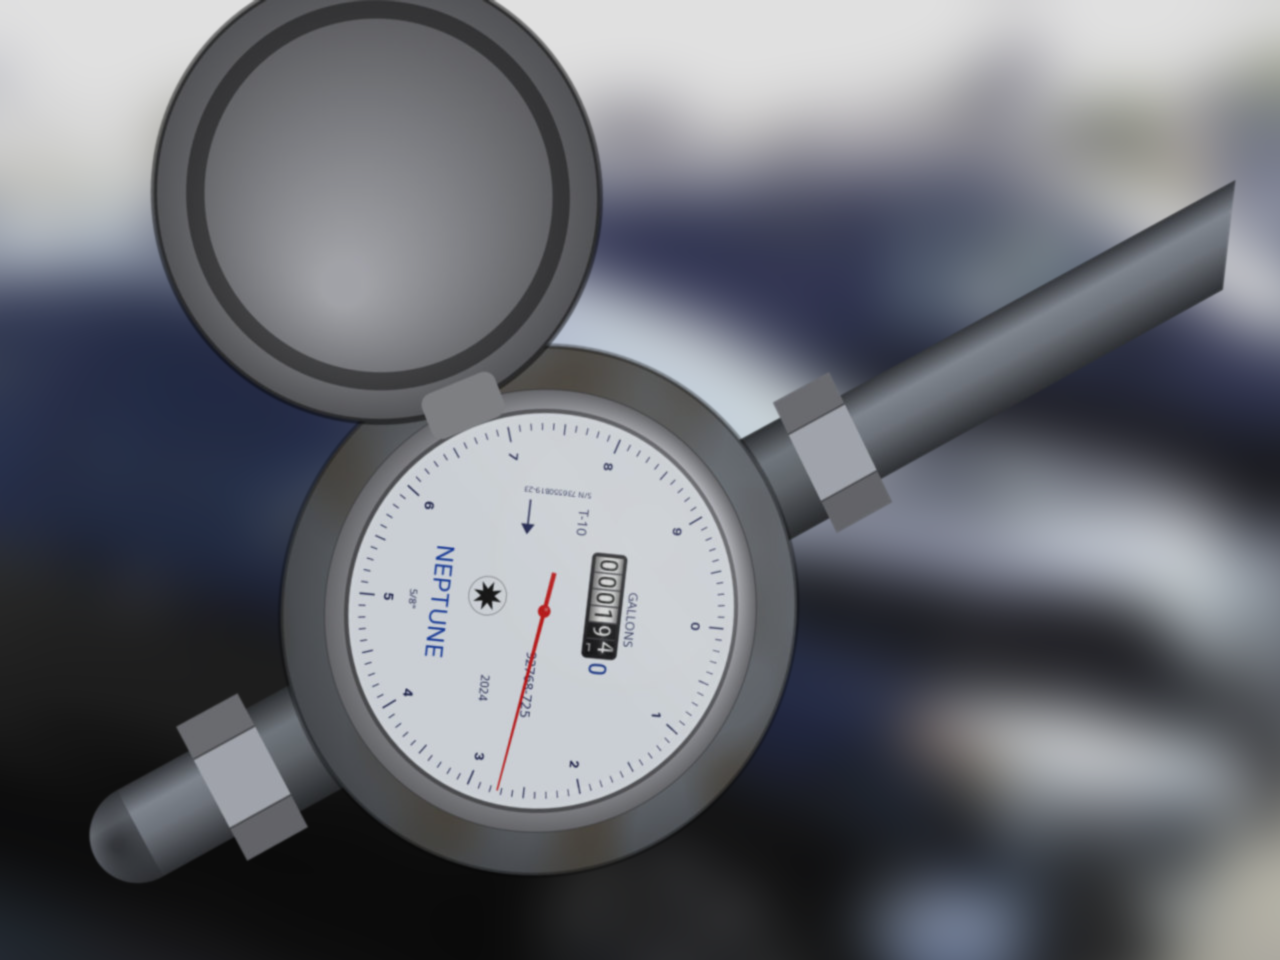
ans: gal 1942.7
